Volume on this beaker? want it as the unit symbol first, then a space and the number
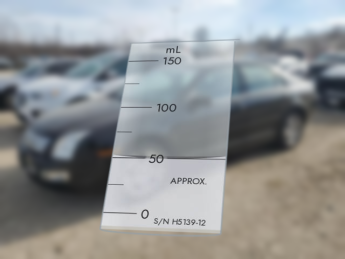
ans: mL 50
